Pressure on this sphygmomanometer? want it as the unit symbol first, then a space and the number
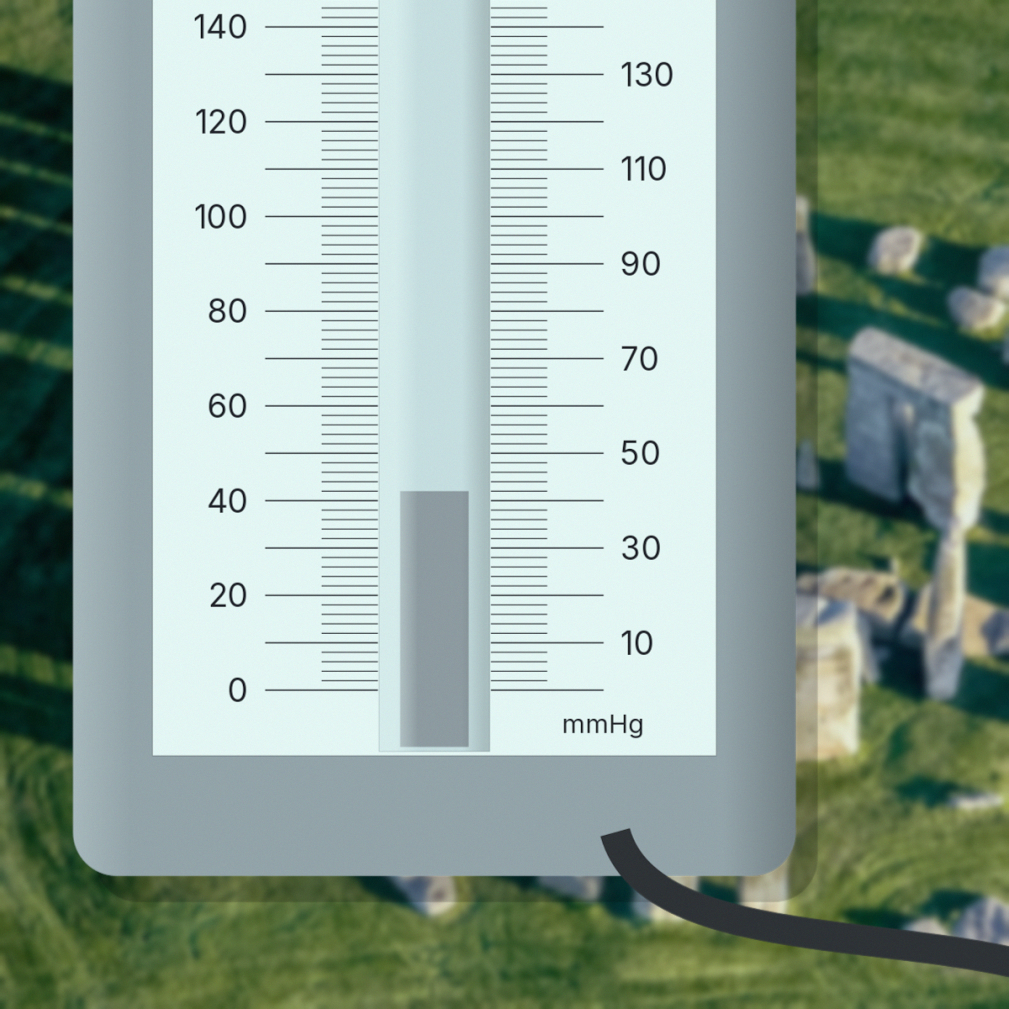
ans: mmHg 42
